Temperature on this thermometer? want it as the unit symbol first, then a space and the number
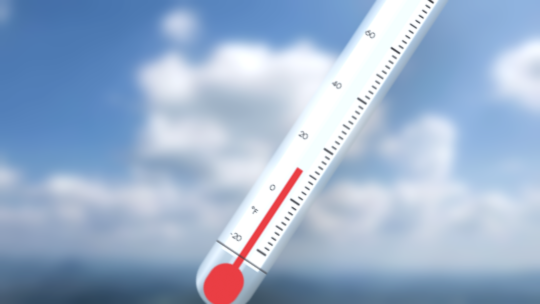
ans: °F 10
